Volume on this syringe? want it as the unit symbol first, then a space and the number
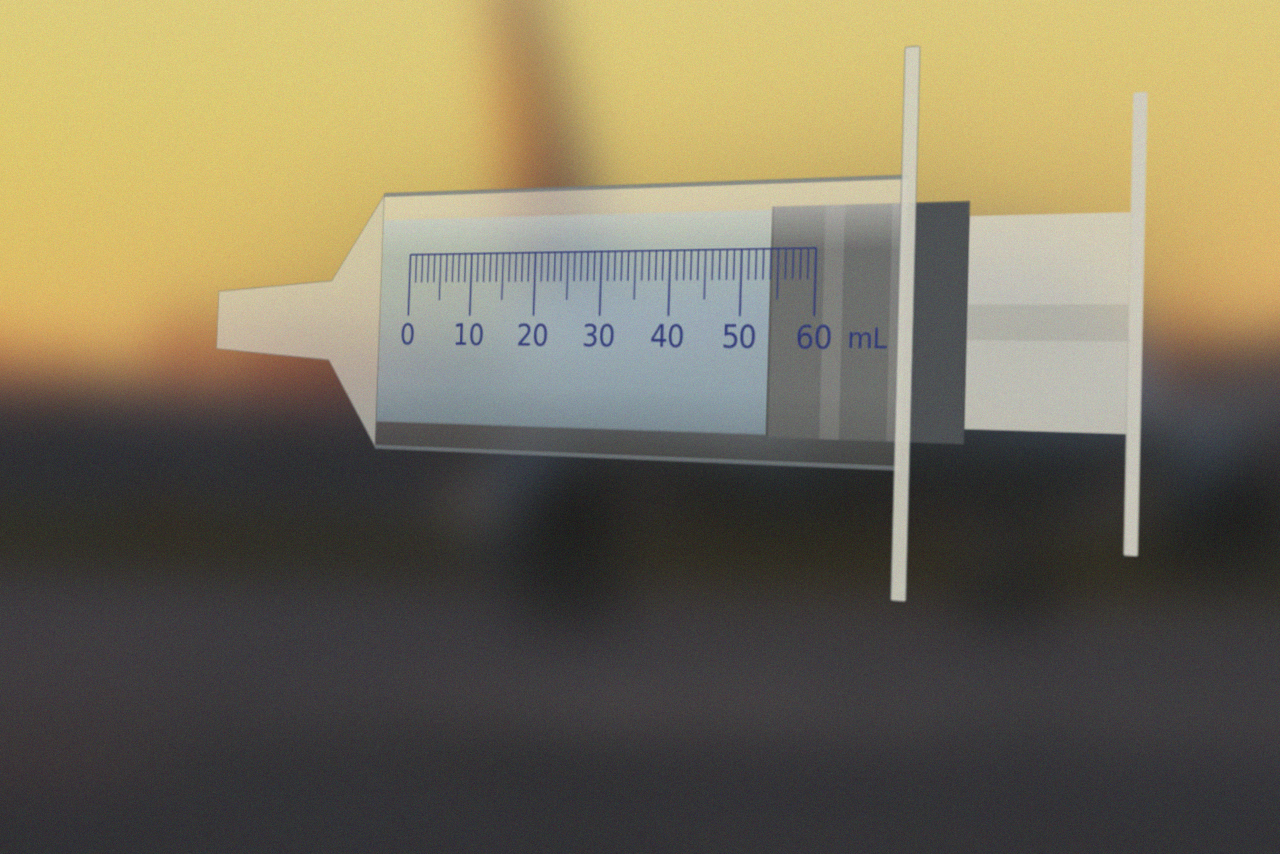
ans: mL 54
